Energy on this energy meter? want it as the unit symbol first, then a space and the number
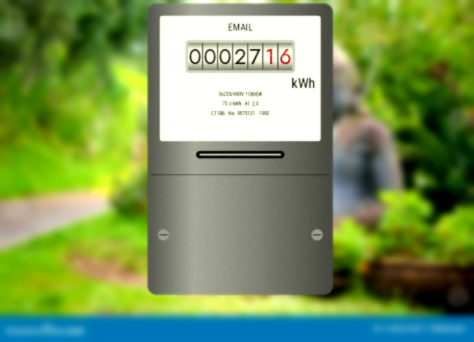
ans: kWh 27.16
